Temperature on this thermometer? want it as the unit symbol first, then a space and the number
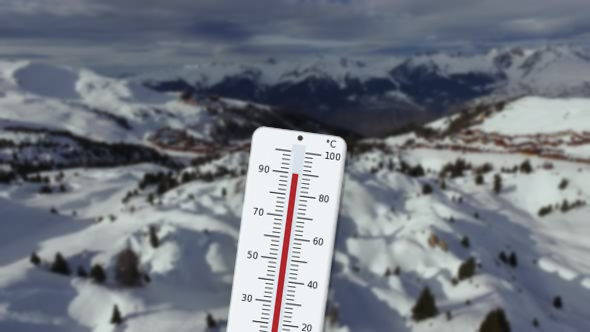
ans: °C 90
